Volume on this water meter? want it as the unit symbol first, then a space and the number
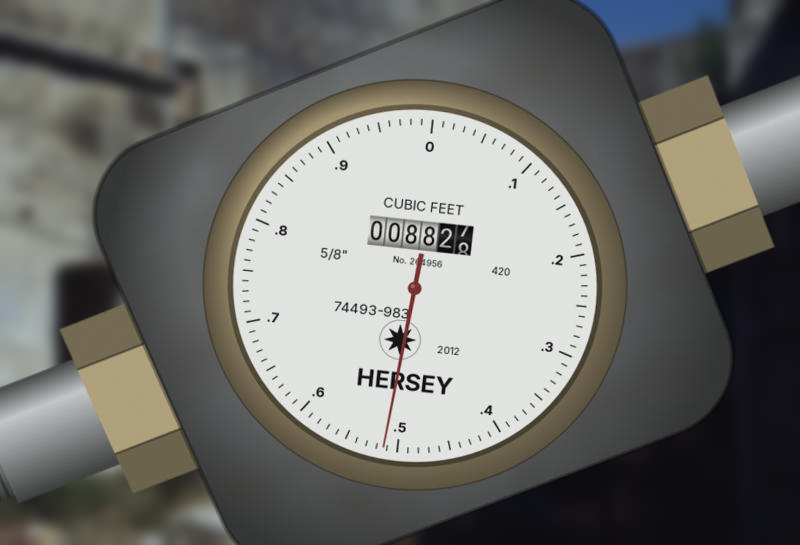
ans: ft³ 8827.51
